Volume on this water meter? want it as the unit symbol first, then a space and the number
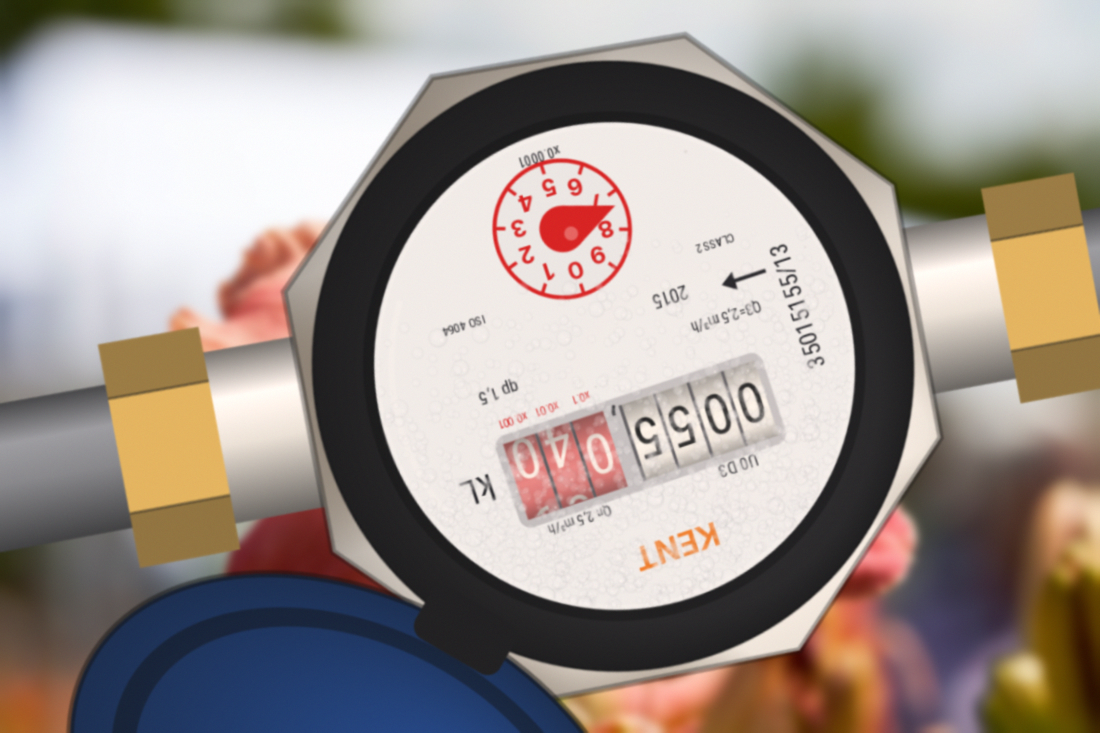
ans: kL 55.0397
